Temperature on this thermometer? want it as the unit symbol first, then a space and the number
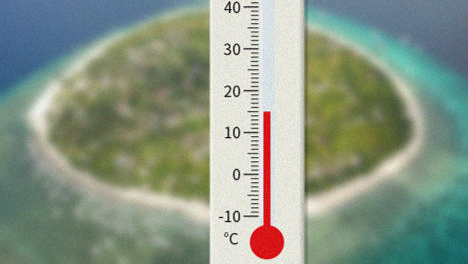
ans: °C 15
